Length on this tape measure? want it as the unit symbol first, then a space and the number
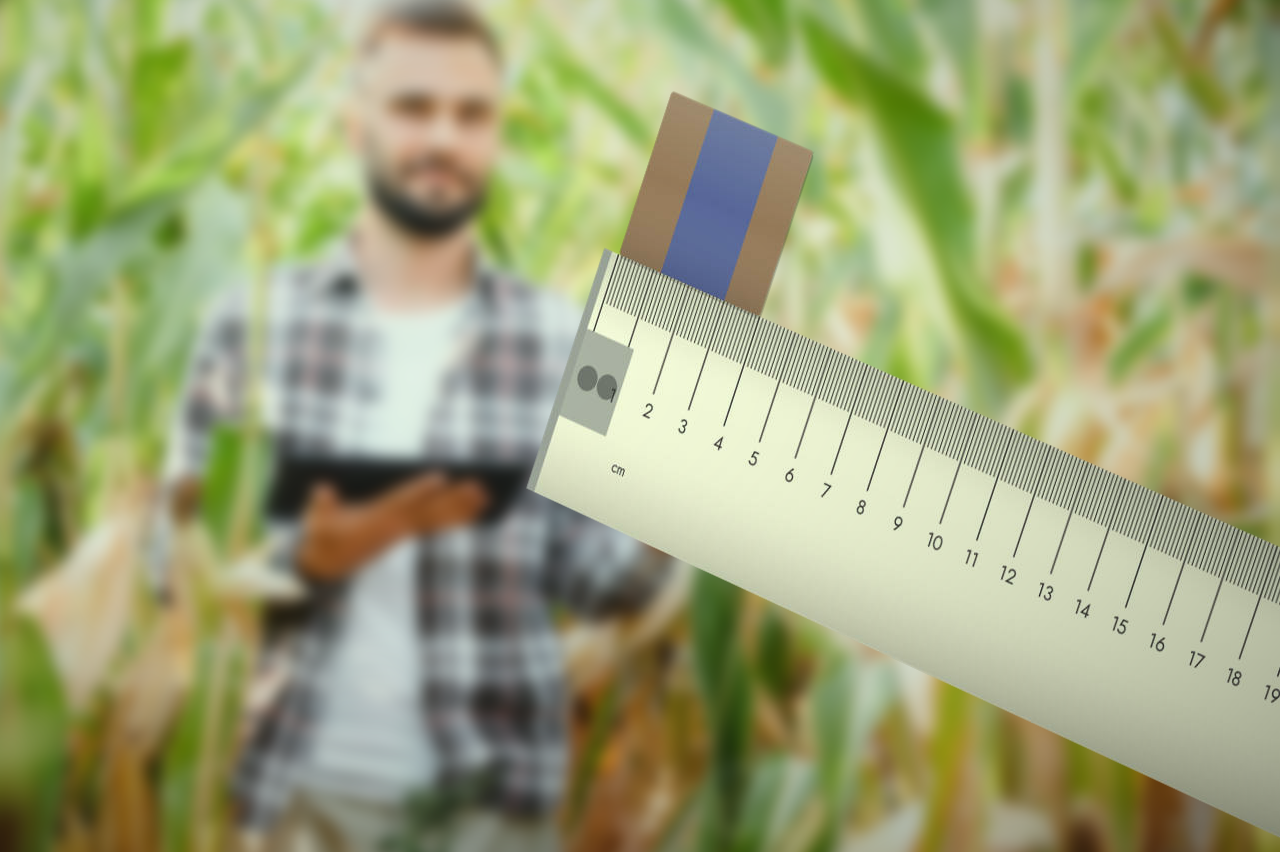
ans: cm 4
